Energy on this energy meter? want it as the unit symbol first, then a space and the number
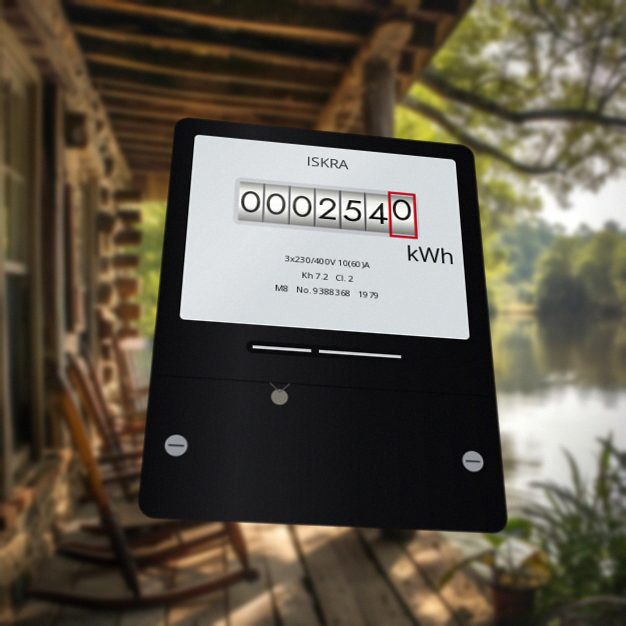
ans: kWh 254.0
